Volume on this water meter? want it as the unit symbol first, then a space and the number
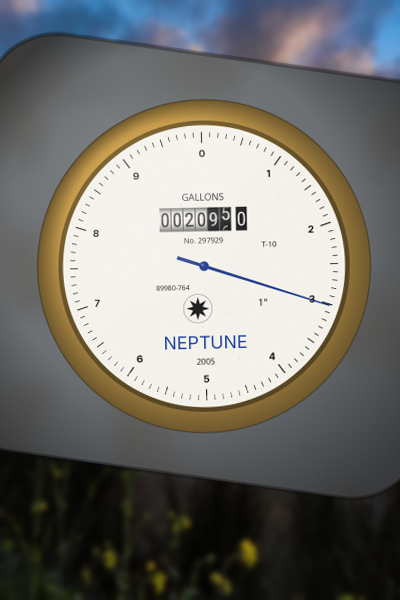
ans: gal 20953.0
